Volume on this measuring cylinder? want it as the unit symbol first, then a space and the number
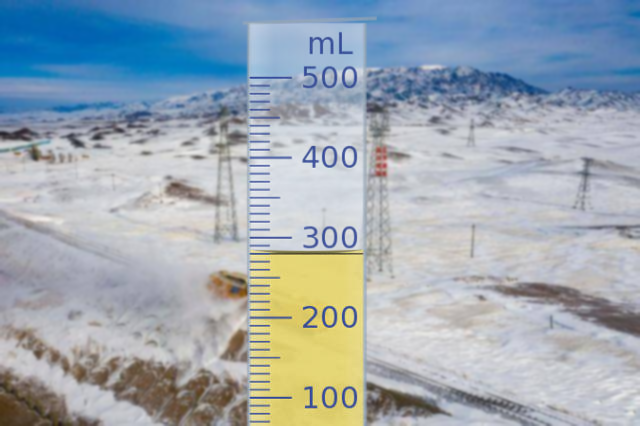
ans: mL 280
